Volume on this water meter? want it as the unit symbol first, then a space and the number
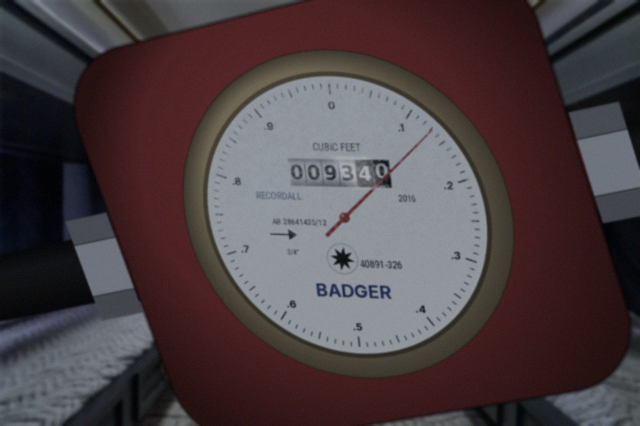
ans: ft³ 9340.13
